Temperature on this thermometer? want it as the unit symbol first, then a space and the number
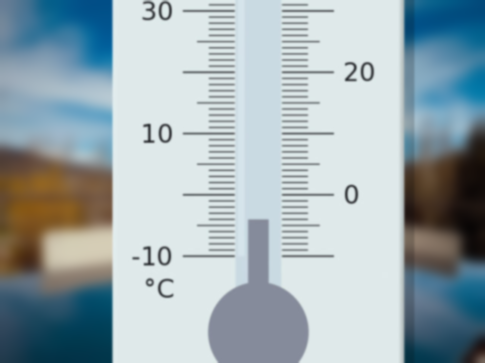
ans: °C -4
